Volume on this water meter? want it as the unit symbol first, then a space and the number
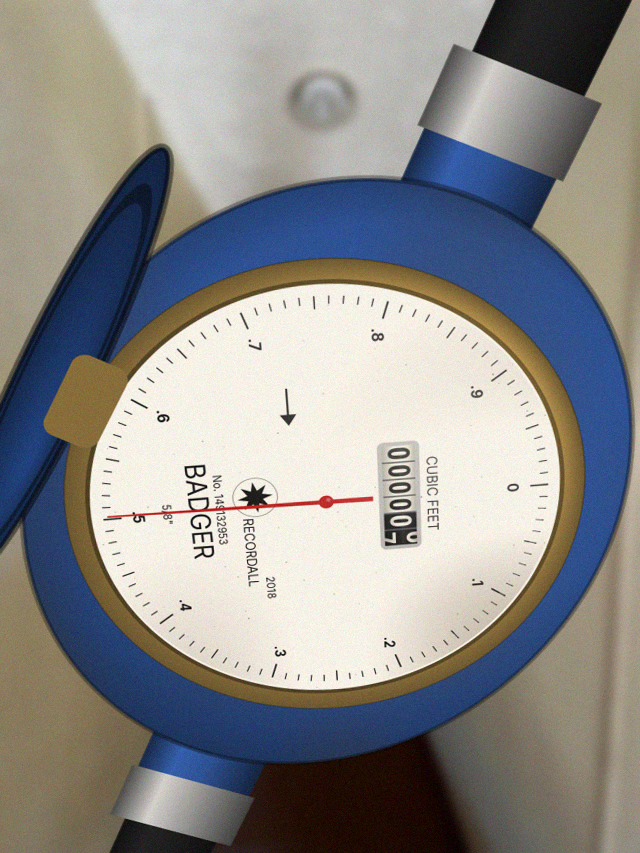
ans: ft³ 6.50
